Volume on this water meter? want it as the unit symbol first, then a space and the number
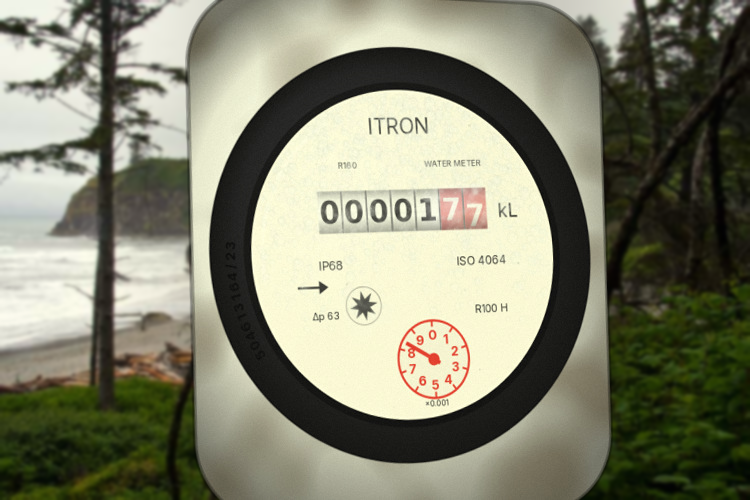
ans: kL 1.768
